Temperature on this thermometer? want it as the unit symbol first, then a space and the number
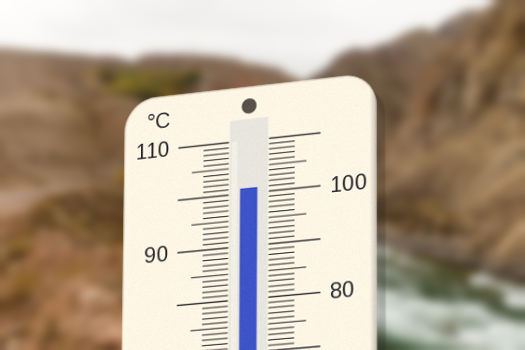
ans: °C 101
